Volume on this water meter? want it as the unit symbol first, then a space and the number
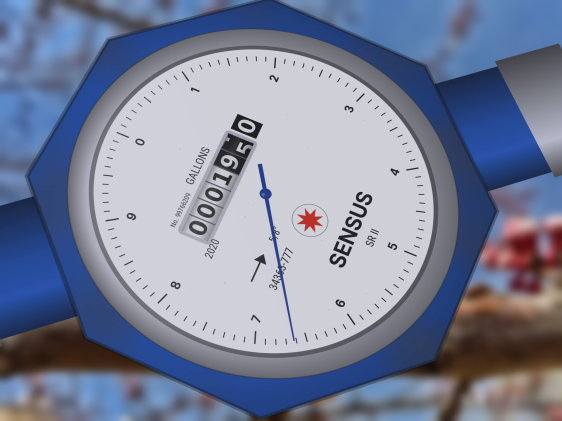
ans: gal 1946.6
